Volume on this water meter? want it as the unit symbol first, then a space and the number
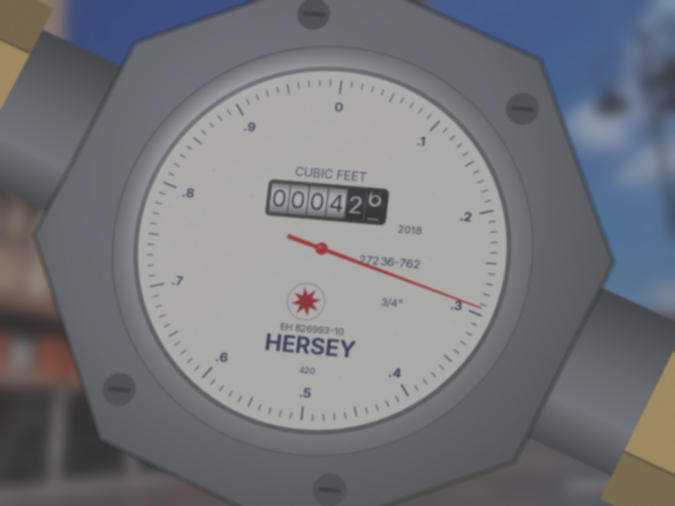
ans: ft³ 426.29
